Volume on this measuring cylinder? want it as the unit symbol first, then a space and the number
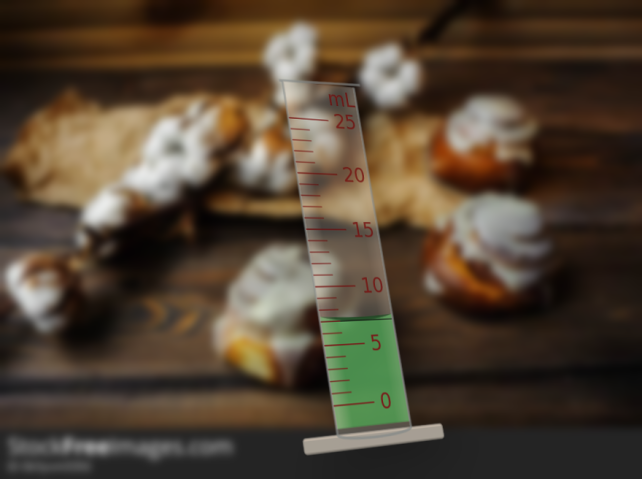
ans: mL 7
